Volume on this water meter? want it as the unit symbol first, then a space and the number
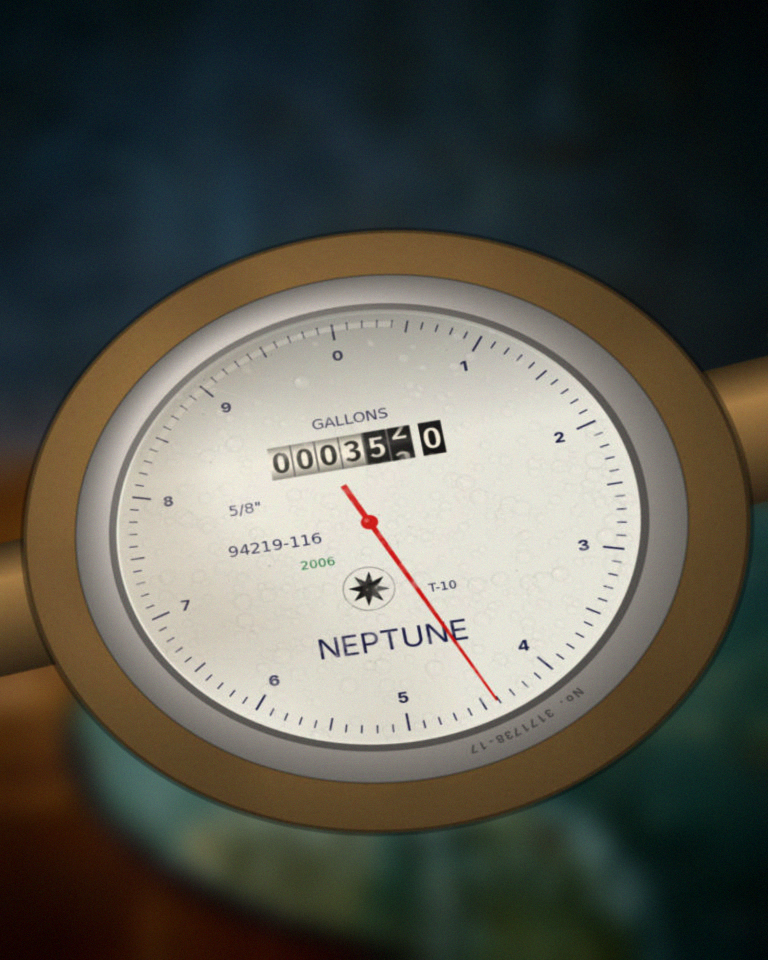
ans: gal 3524.4
